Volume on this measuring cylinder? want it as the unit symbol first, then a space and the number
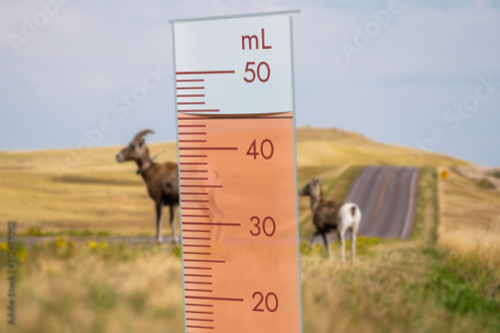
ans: mL 44
